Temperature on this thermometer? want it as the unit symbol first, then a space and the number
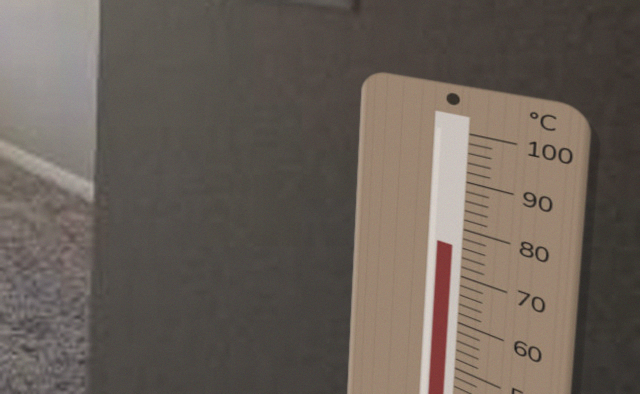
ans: °C 76
